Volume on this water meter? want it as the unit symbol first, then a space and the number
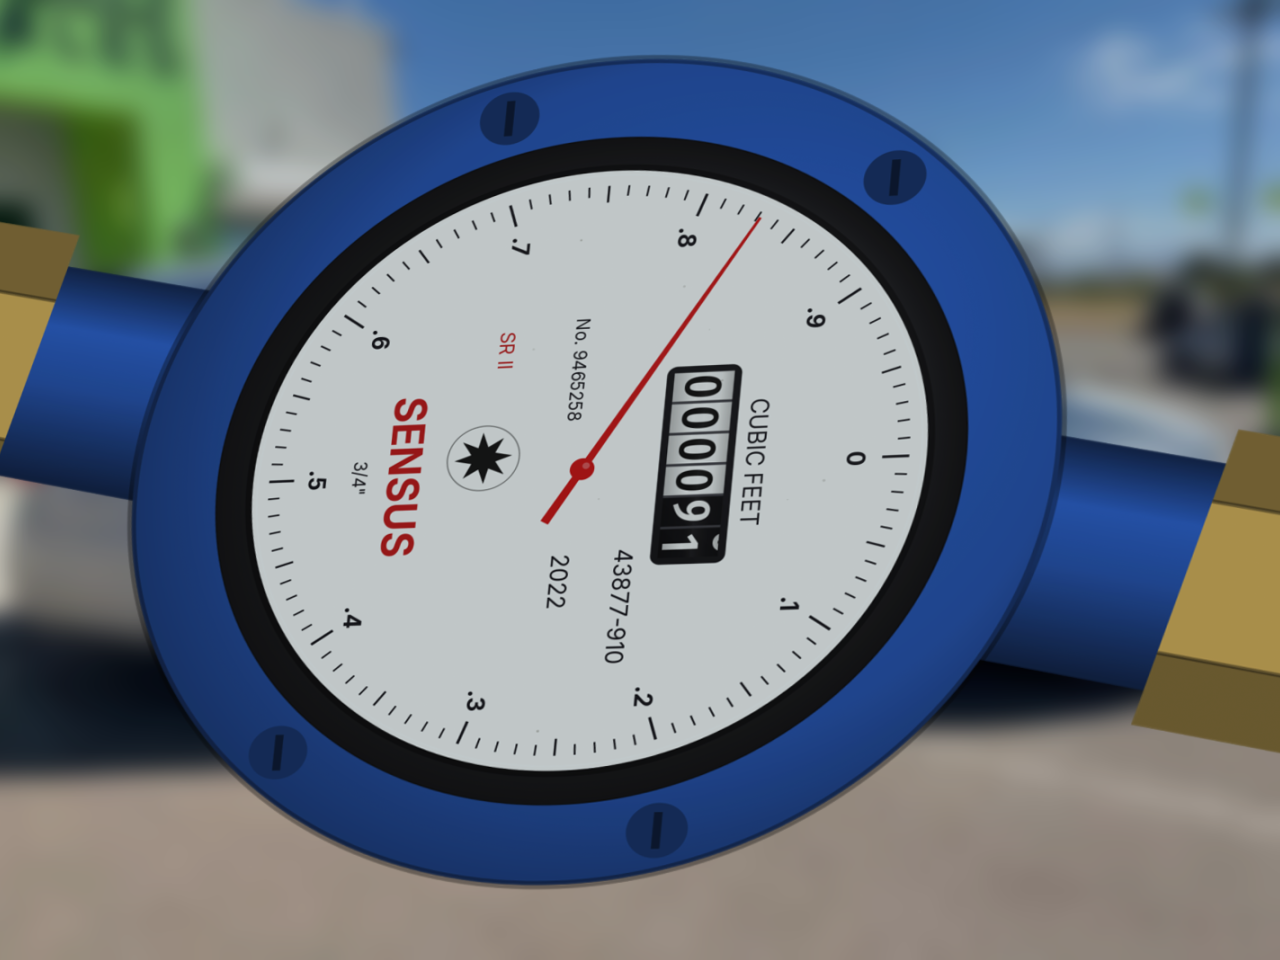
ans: ft³ 90.83
